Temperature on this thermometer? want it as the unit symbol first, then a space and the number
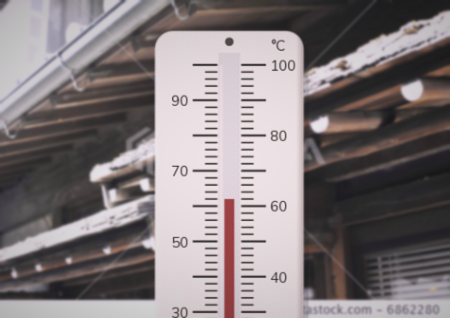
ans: °C 62
